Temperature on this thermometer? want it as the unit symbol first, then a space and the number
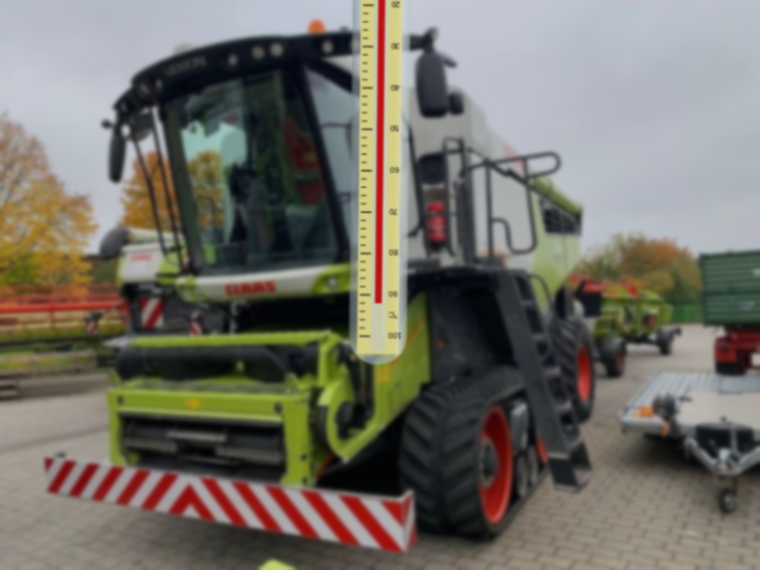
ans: °C 92
